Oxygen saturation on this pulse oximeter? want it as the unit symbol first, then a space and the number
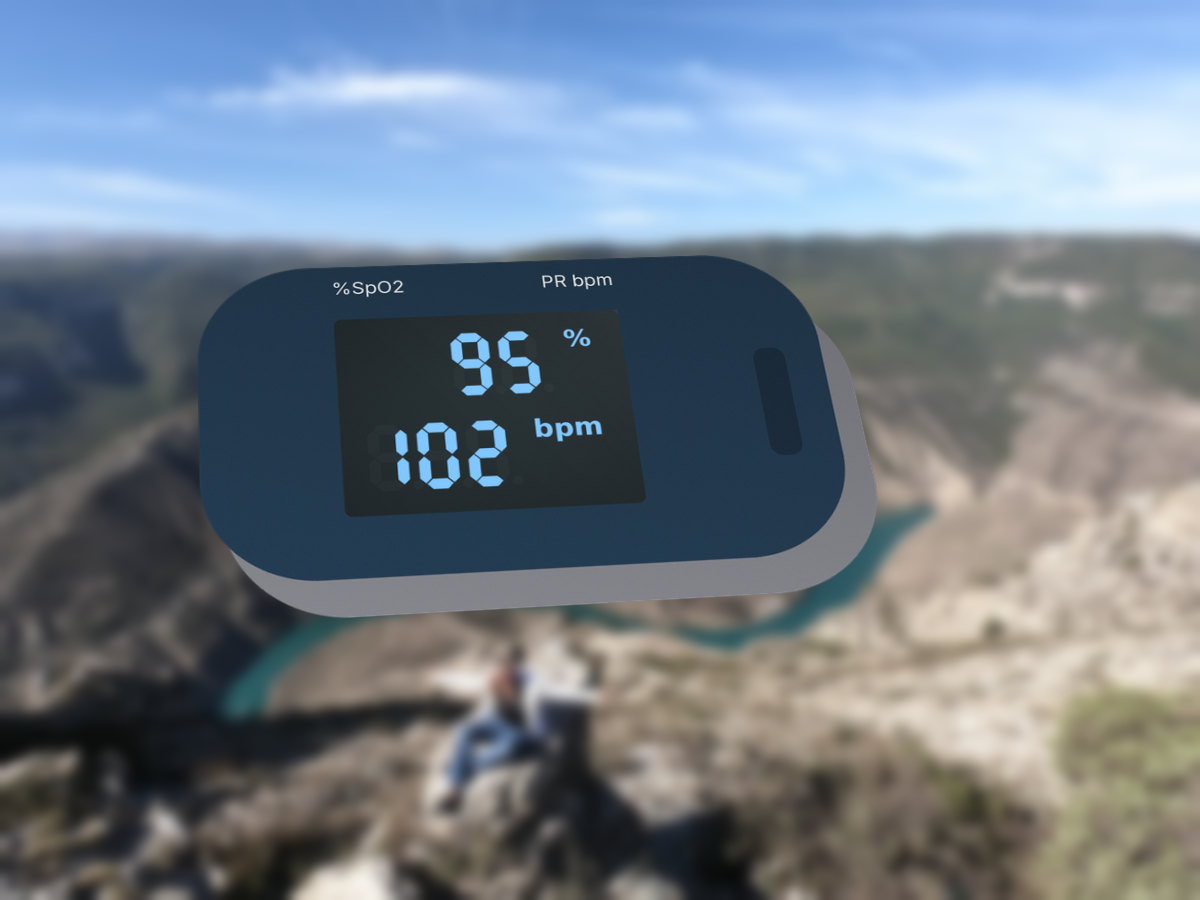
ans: % 95
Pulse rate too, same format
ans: bpm 102
